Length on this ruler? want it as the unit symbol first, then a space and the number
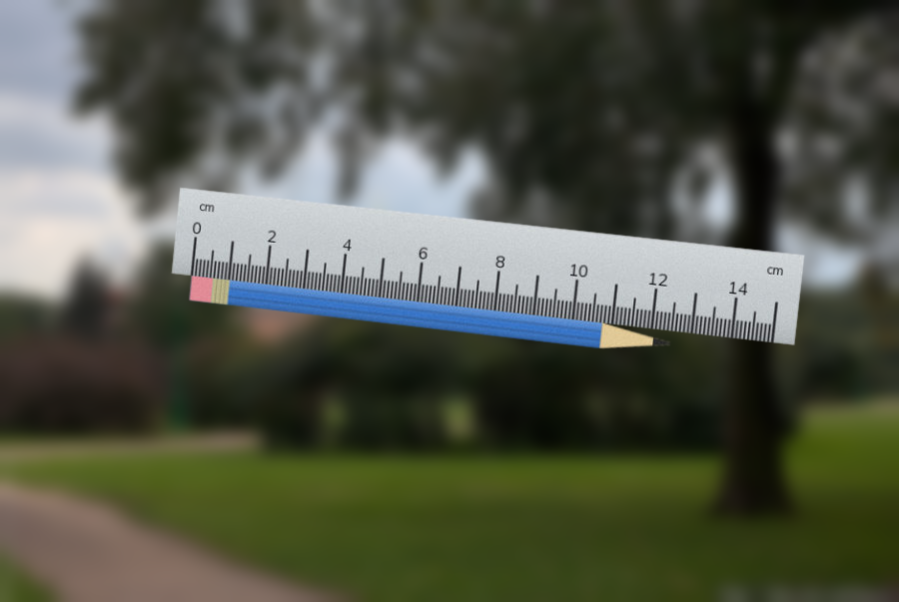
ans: cm 12.5
